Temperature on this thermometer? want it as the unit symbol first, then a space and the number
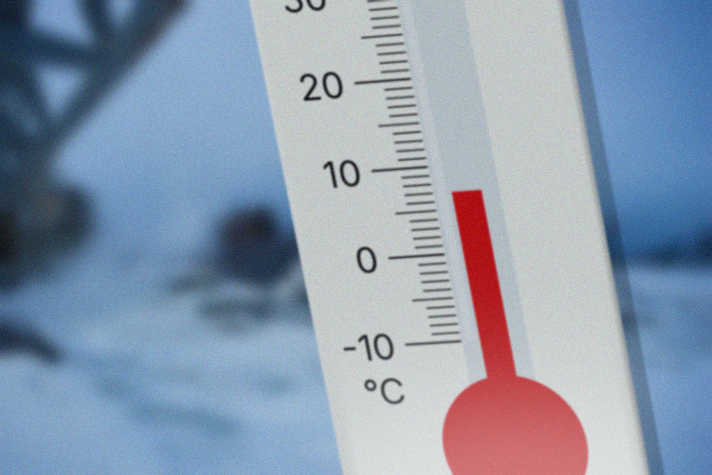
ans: °C 7
